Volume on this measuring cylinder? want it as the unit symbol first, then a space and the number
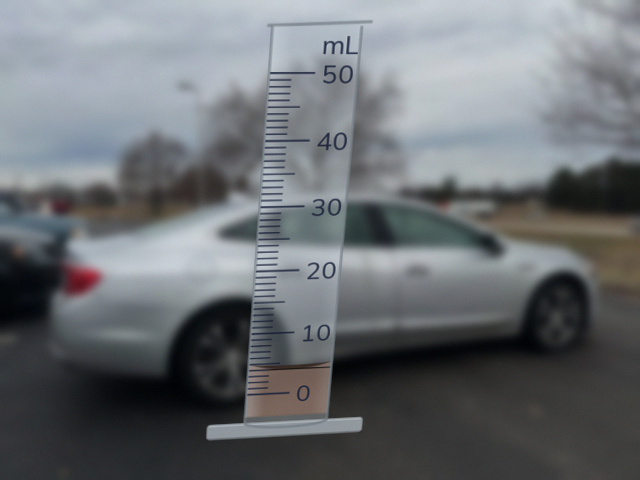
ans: mL 4
